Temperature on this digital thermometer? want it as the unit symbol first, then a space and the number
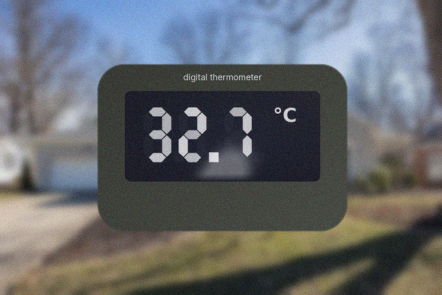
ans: °C 32.7
